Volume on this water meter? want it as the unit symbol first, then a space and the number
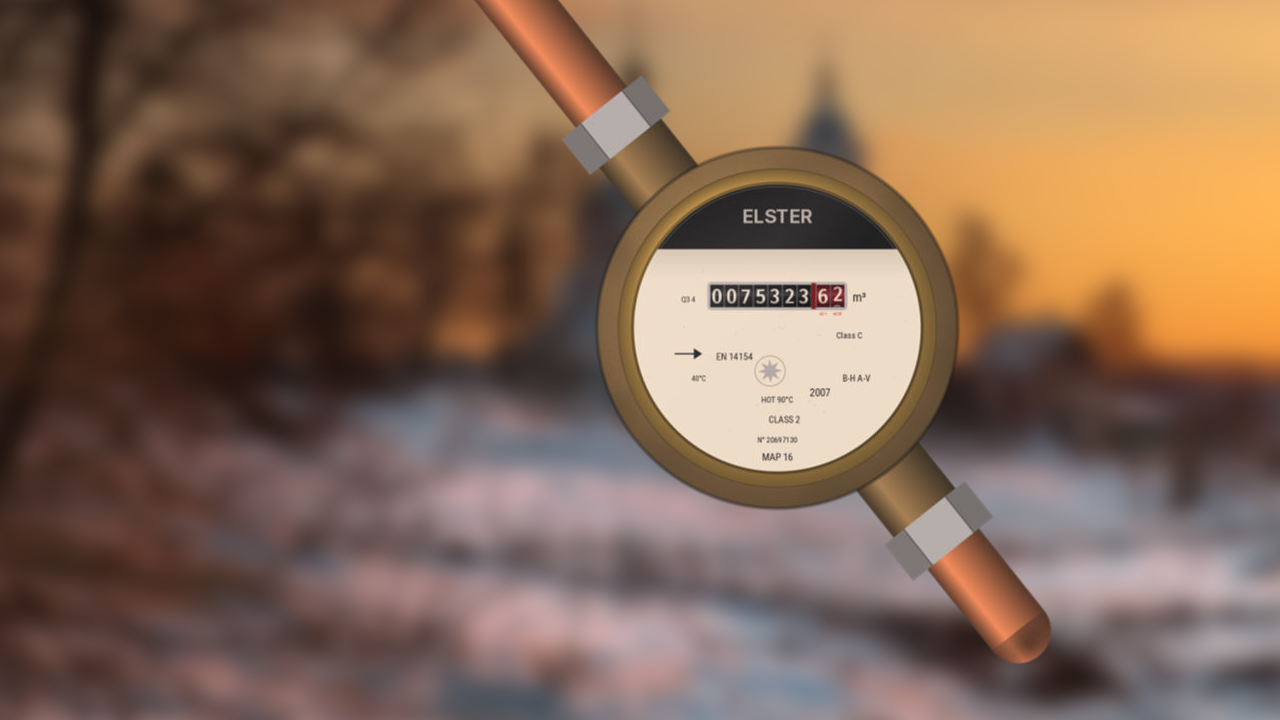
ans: m³ 75323.62
